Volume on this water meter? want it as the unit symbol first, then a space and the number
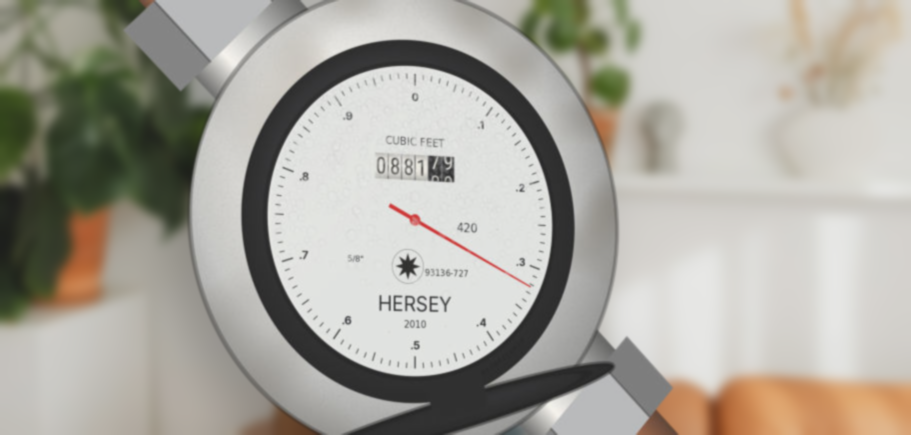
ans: ft³ 88179.32
